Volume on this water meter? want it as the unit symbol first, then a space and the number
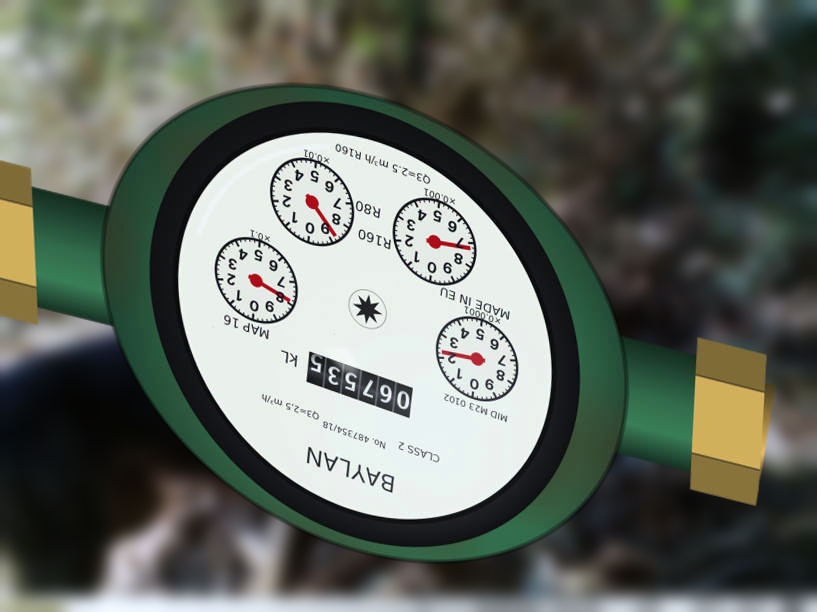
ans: kL 67534.7872
